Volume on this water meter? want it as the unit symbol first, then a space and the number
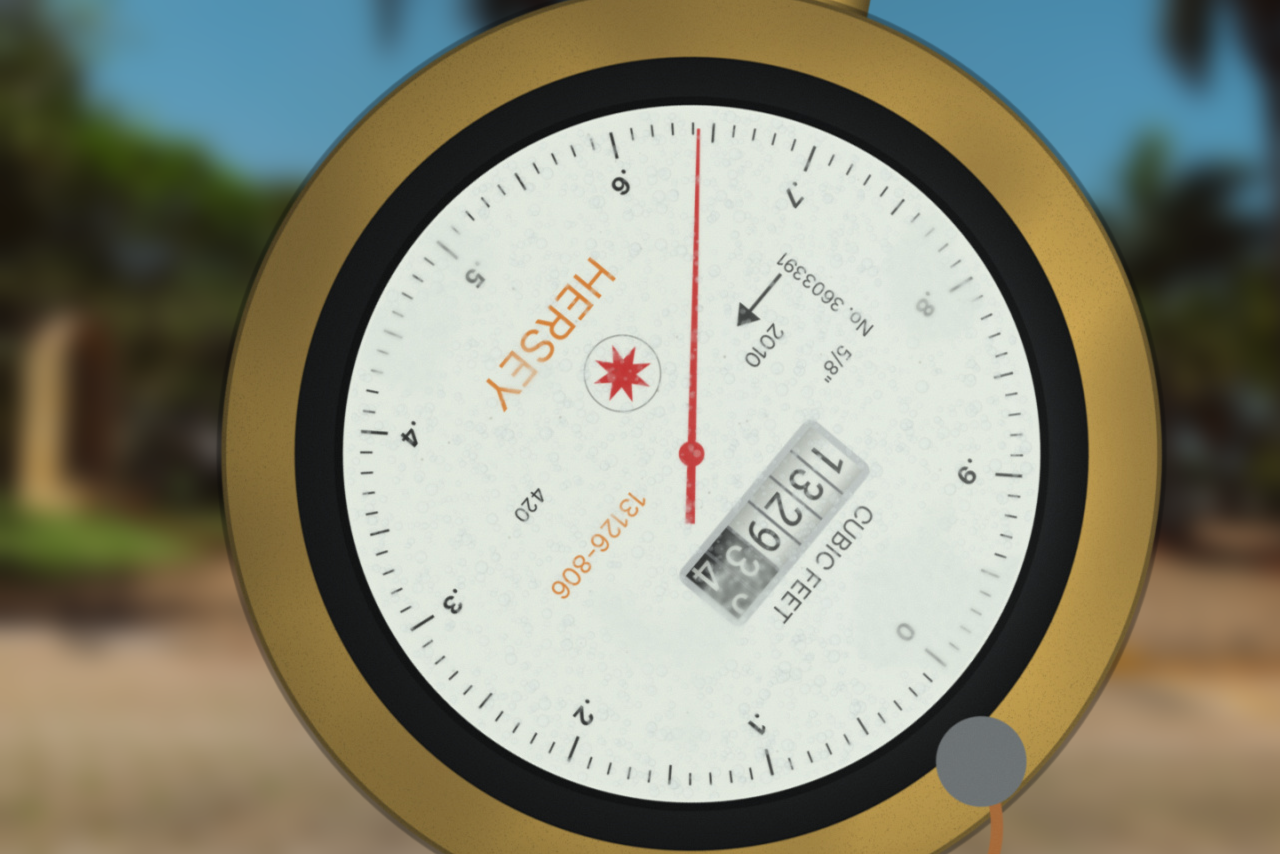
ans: ft³ 132933.64
